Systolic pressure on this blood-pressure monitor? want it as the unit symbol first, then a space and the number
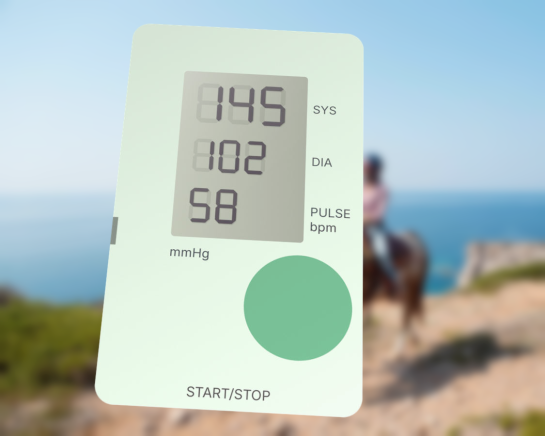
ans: mmHg 145
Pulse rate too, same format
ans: bpm 58
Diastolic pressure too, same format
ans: mmHg 102
